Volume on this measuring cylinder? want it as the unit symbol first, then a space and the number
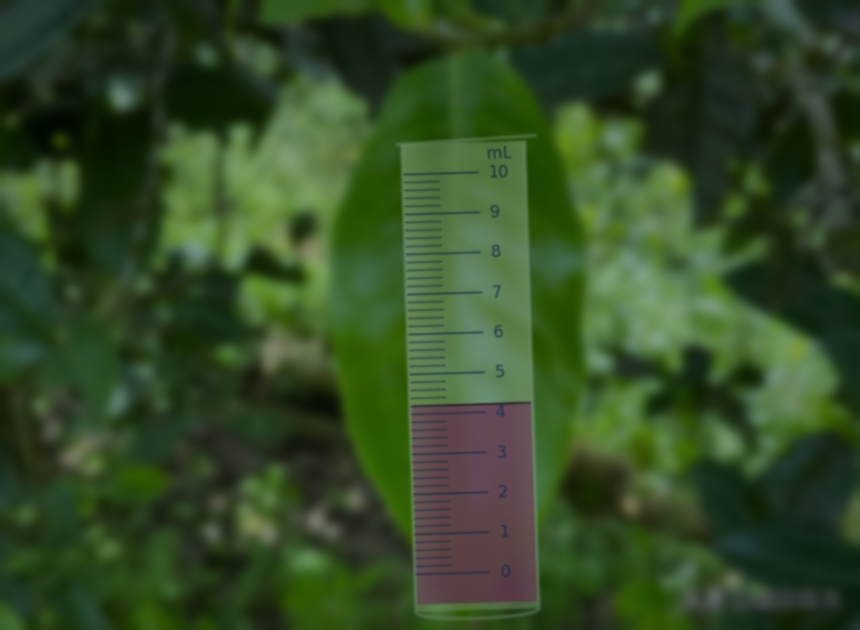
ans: mL 4.2
